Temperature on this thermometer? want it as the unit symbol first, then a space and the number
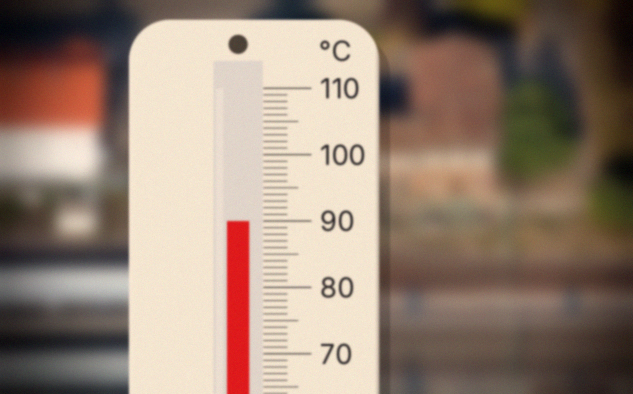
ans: °C 90
